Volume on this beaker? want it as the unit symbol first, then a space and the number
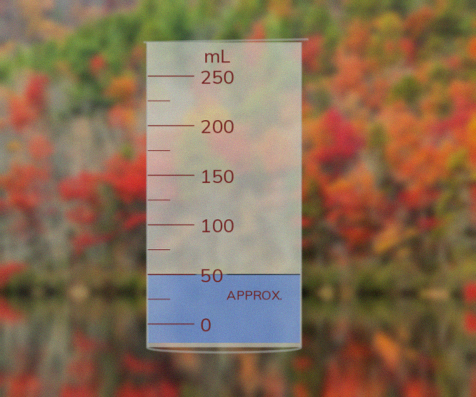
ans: mL 50
